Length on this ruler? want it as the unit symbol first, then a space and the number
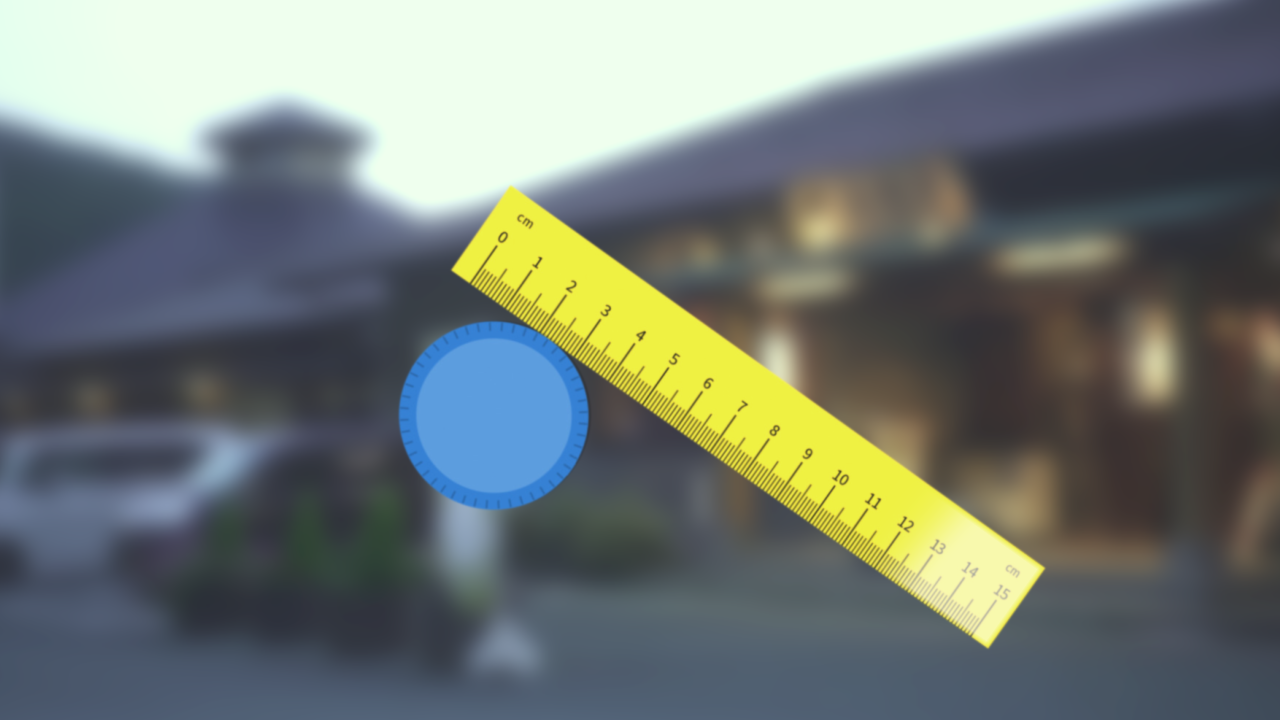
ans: cm 4.5
